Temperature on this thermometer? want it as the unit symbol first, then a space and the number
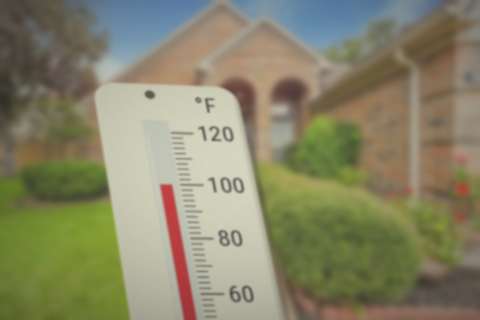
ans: °F 100
